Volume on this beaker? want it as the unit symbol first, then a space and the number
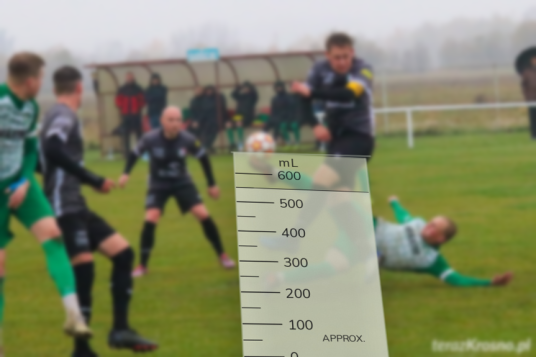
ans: mL 550
